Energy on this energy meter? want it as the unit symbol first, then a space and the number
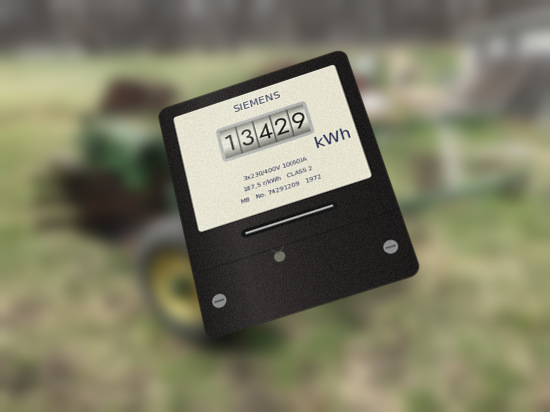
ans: kWh 13429
